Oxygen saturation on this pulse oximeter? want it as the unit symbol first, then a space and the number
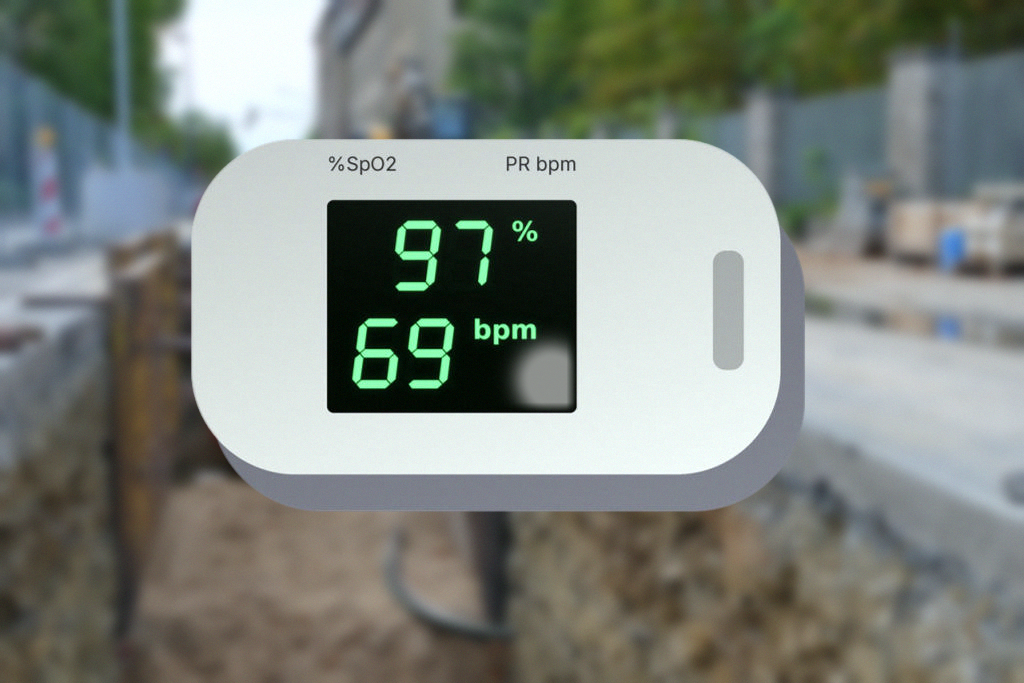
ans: % 97
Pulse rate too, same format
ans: bpm 69
